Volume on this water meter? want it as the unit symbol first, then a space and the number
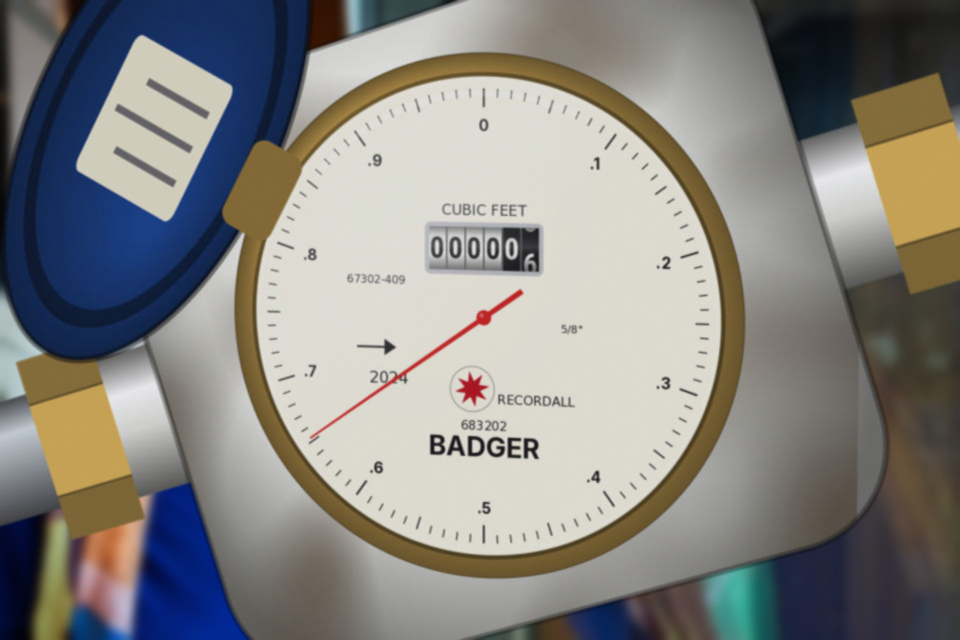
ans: ft³ 5.65
